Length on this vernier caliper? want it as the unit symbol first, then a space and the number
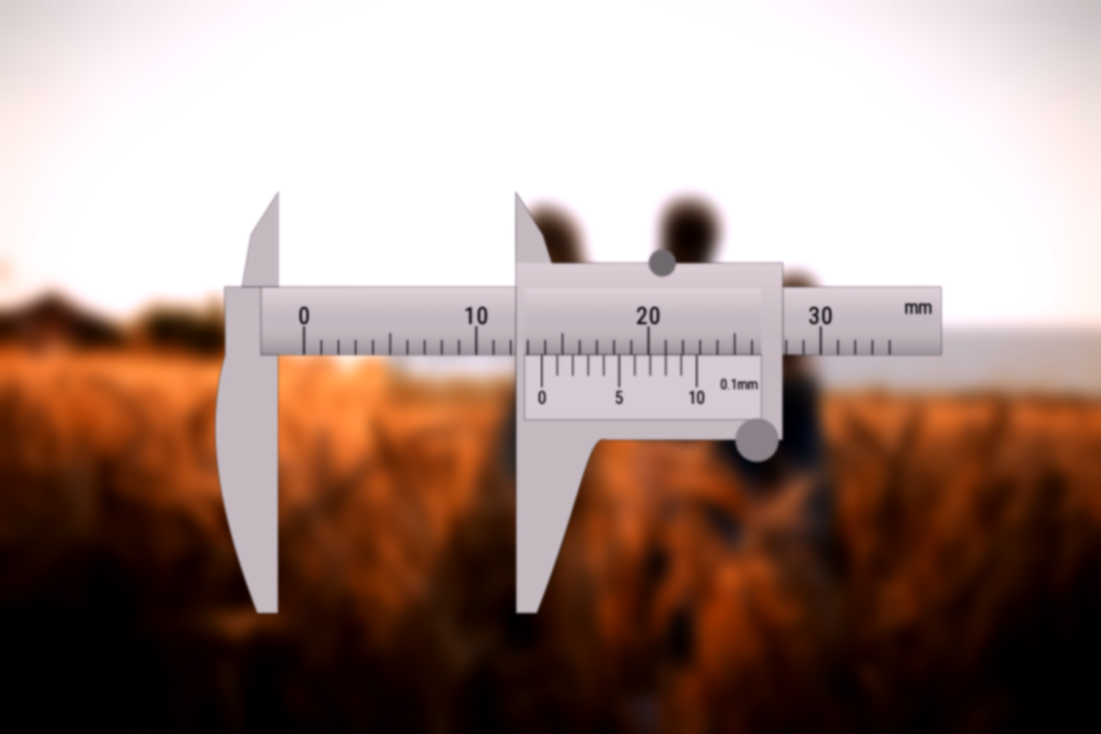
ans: mm 13.8
